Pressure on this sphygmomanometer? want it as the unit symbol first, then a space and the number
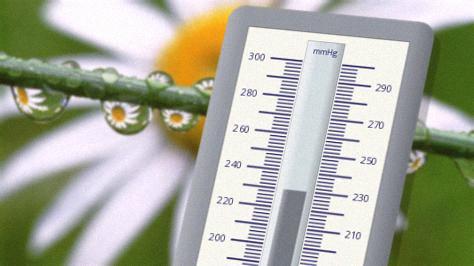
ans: mmHg 230
